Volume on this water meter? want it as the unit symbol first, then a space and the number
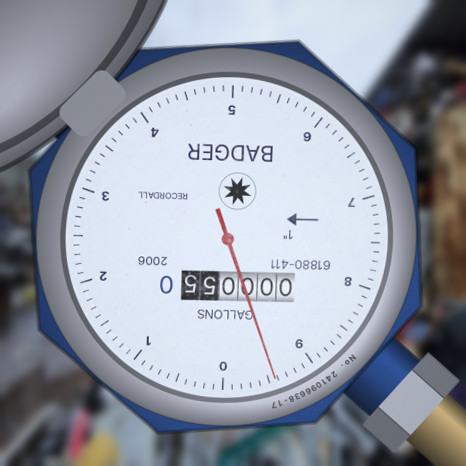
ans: gal 549.4
